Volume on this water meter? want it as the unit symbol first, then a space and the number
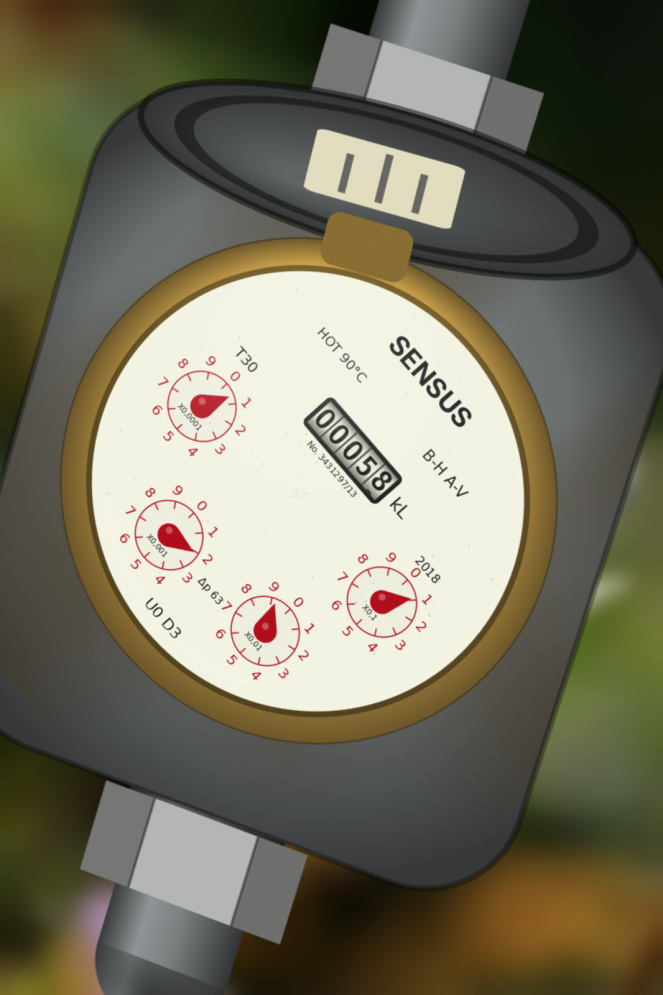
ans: kL 58.0920
